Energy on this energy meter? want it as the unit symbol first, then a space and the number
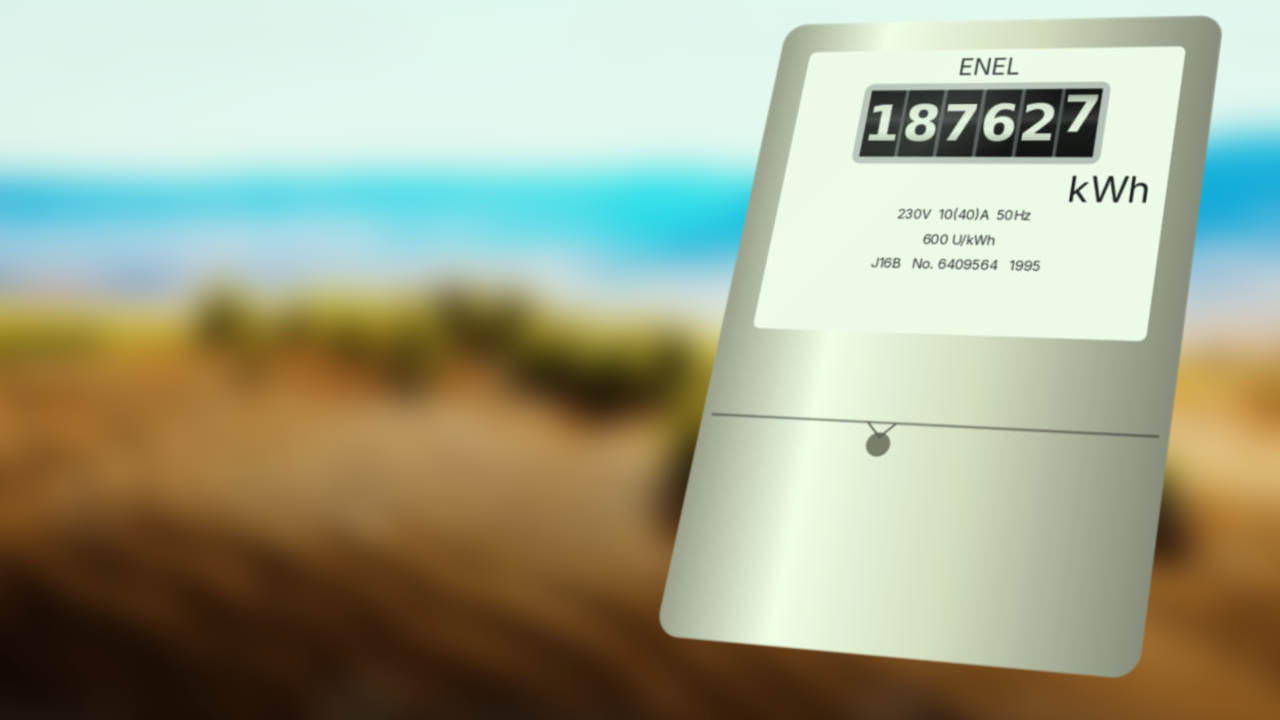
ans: kWh 187627
